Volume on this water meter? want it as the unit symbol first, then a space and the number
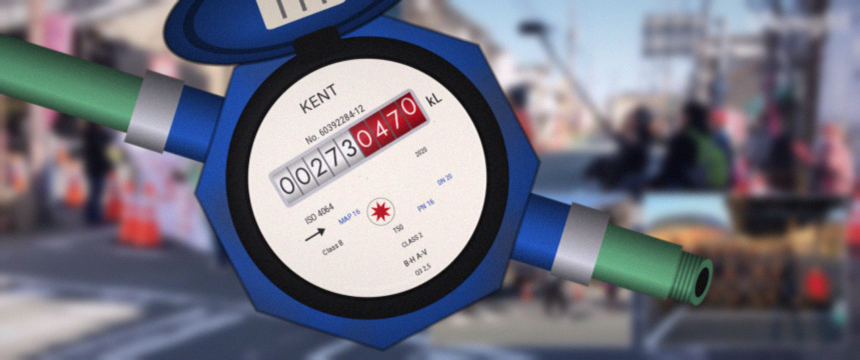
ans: kL 273.0470
